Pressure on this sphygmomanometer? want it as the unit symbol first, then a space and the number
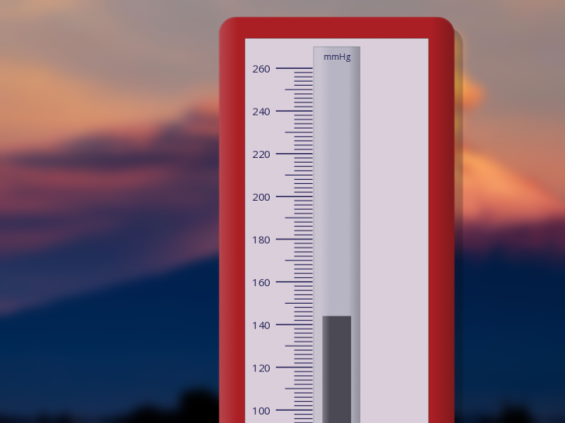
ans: mmHg 144
